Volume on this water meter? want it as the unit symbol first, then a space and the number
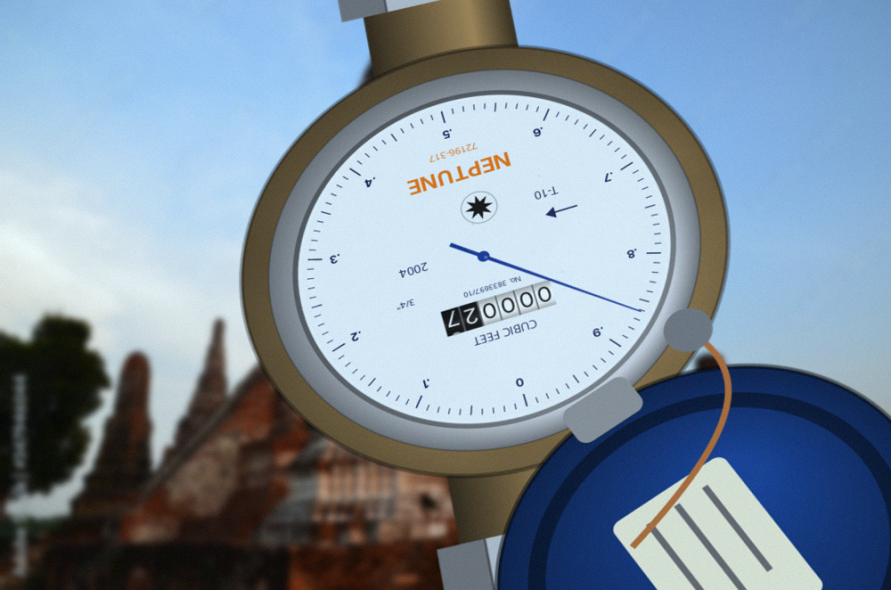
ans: ft³ 26.86
